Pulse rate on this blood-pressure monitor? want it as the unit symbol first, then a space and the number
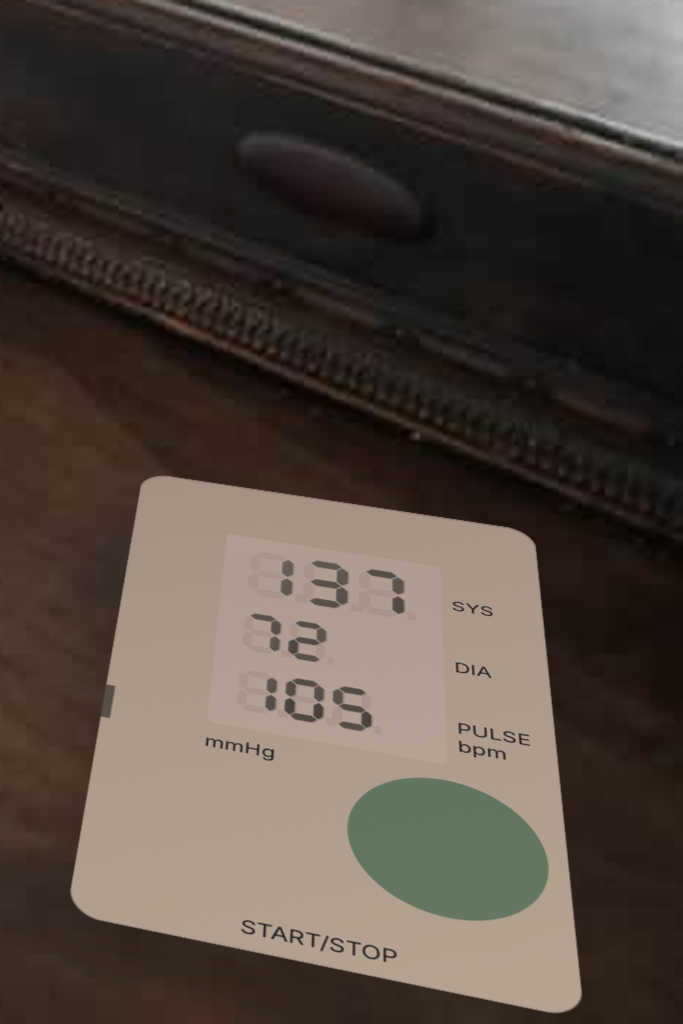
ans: bpm 105
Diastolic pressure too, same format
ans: mmHg 72
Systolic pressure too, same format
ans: mmHg 137
